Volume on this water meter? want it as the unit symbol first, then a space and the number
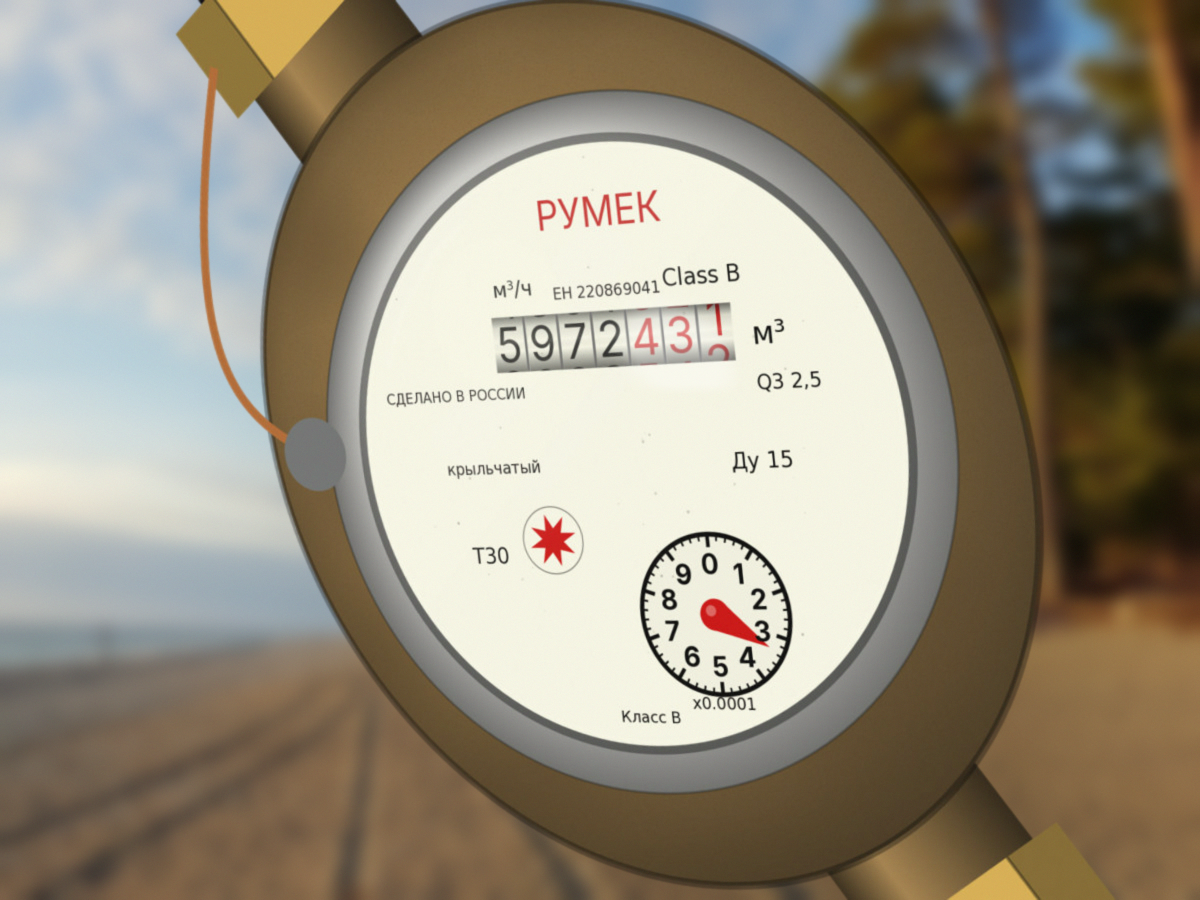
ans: m³ 5972.4313
